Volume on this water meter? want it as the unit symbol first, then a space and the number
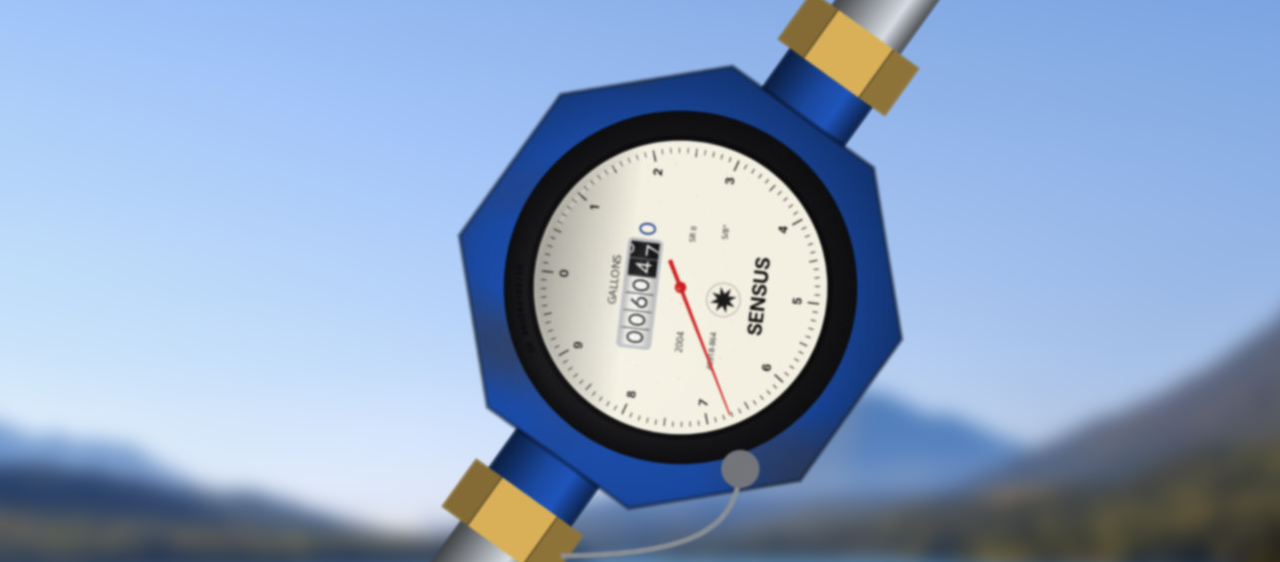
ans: gal 60466.7
